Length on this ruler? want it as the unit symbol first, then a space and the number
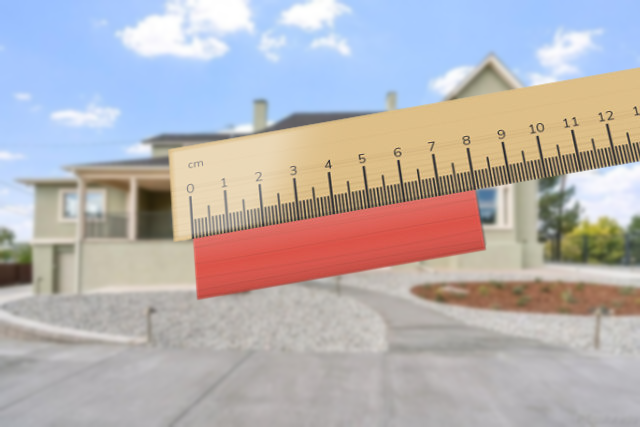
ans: cm 8
